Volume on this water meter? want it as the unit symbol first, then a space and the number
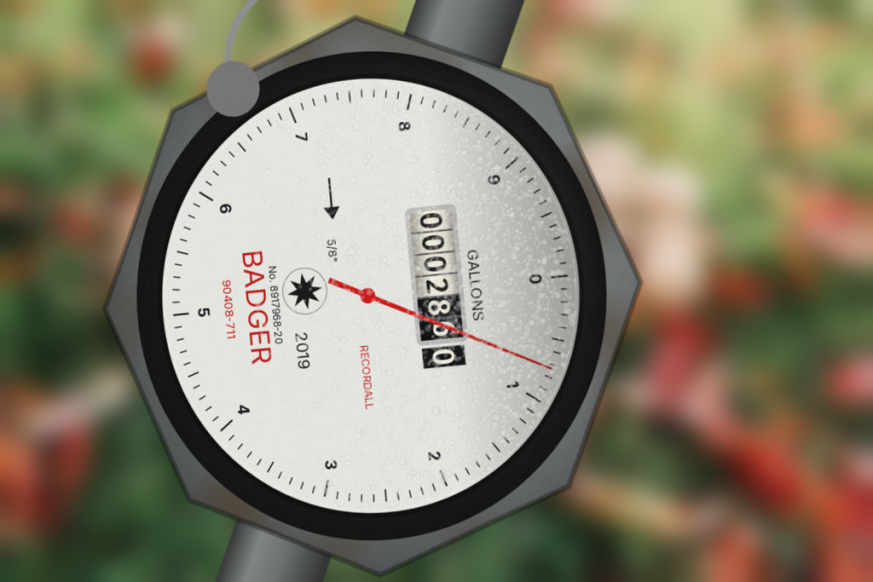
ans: gal 2860.7
